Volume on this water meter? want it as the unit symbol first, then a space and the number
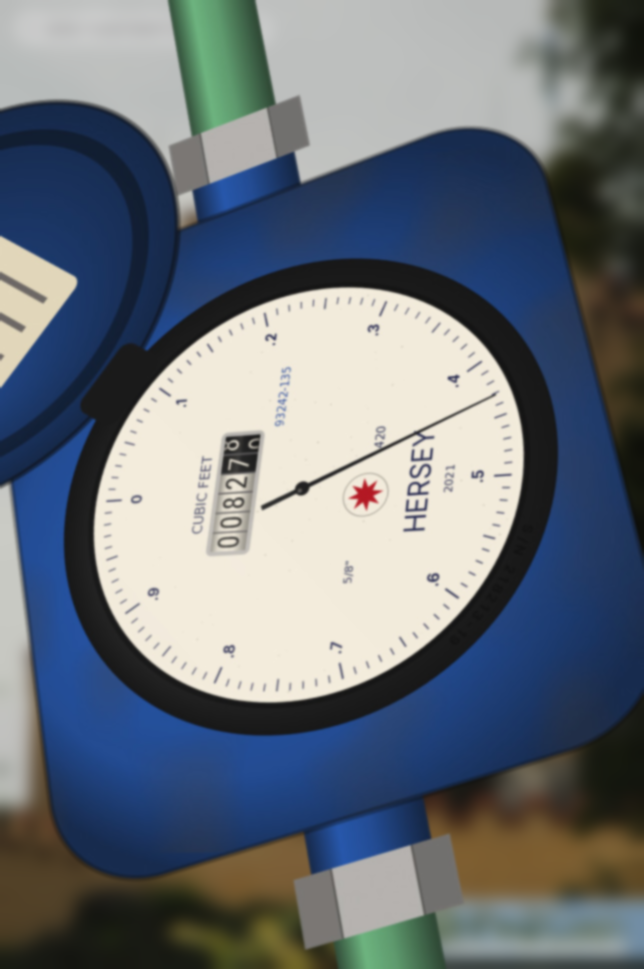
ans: ft³ 8278.43
